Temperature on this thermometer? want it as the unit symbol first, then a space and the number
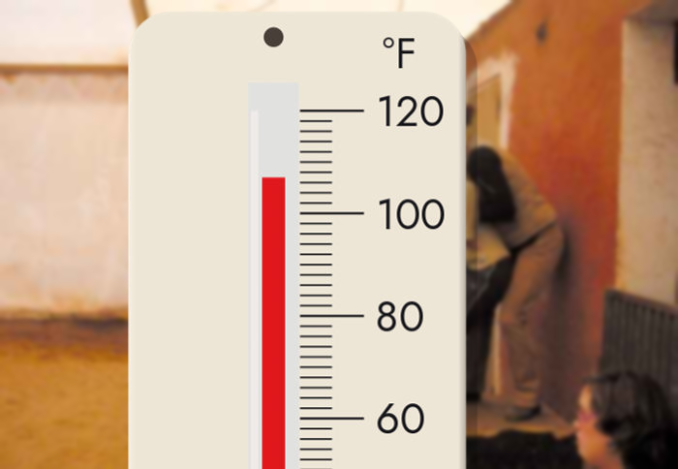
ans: °F 107
